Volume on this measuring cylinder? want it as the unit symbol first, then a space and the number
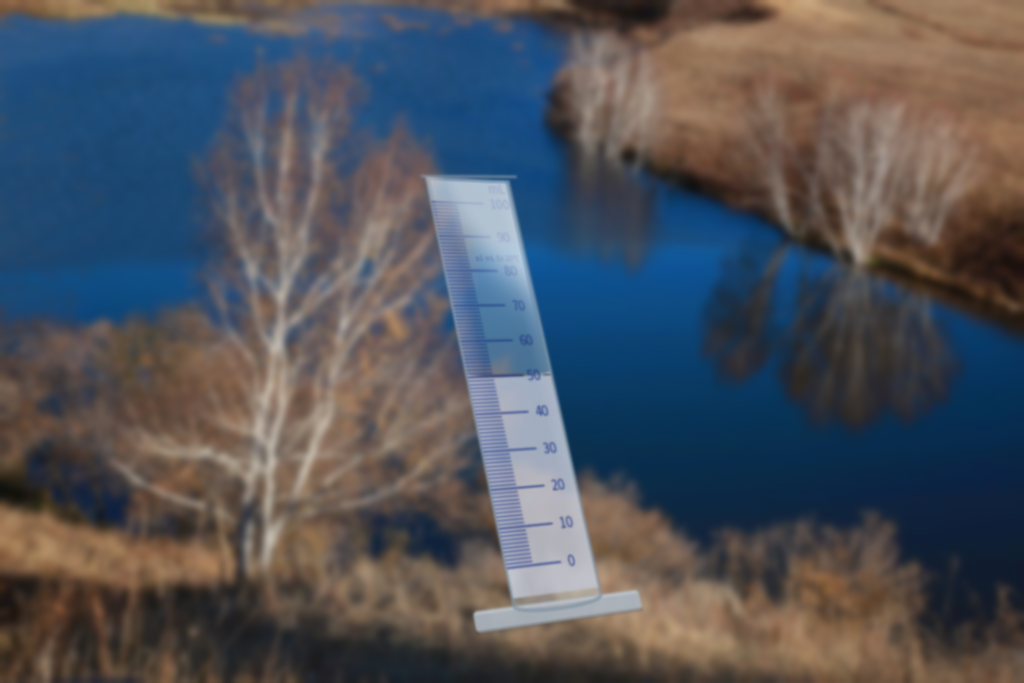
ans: mL 50
